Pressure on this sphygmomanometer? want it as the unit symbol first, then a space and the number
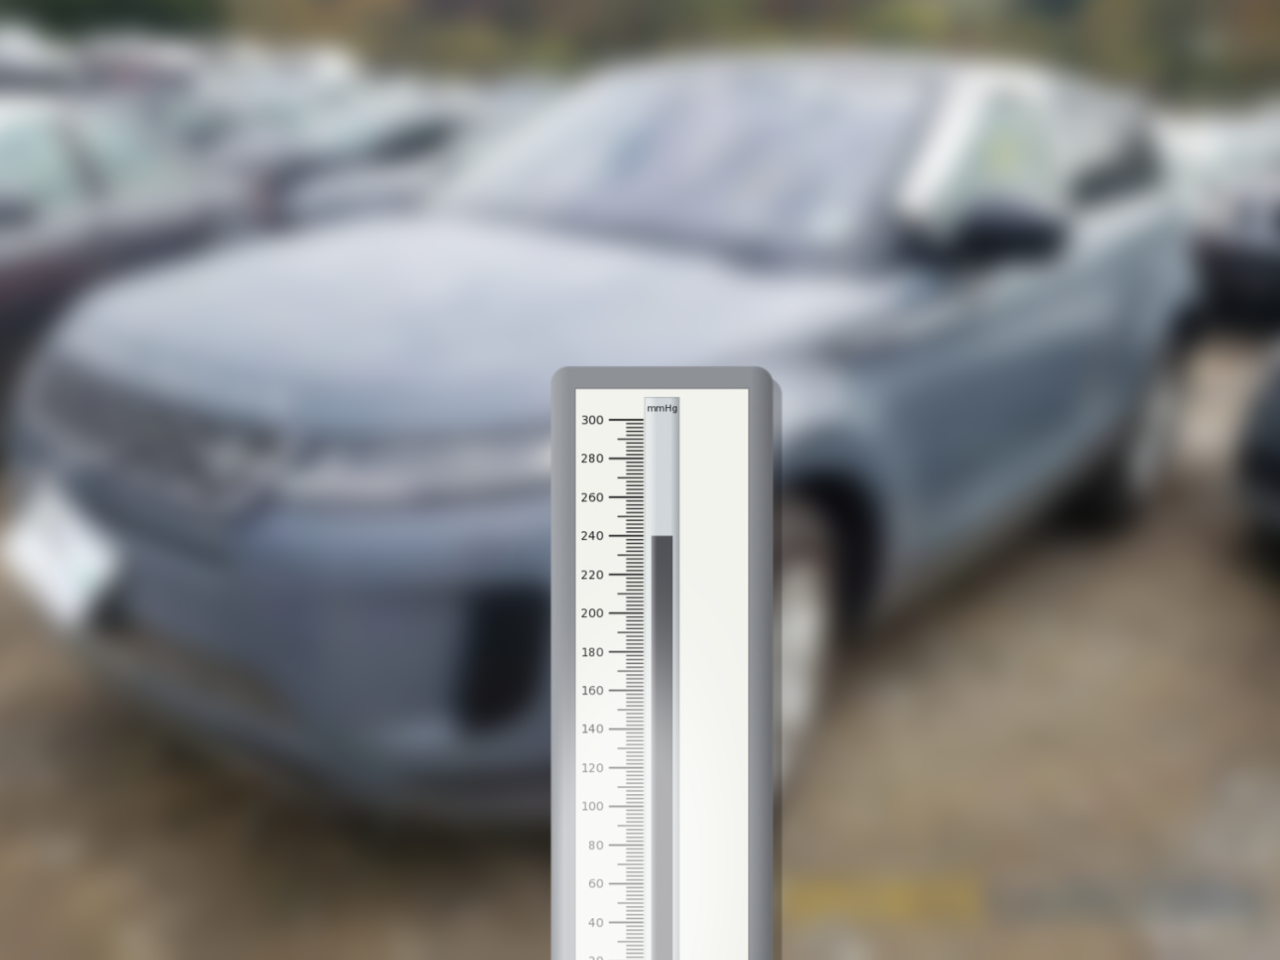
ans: mmHg 240
